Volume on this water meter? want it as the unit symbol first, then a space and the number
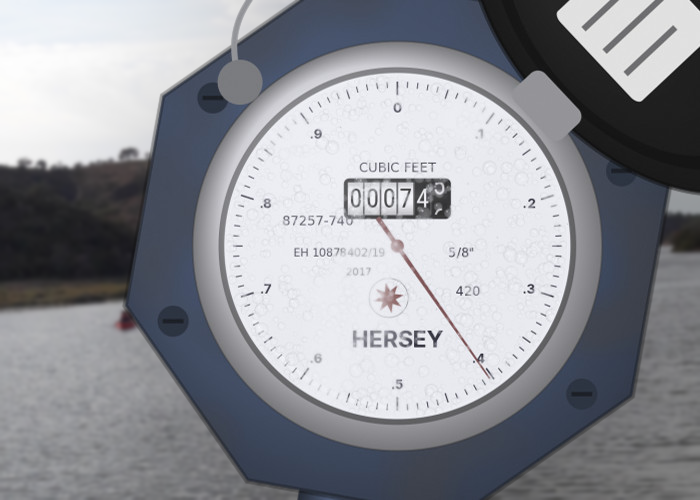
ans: ft³ 745.40
